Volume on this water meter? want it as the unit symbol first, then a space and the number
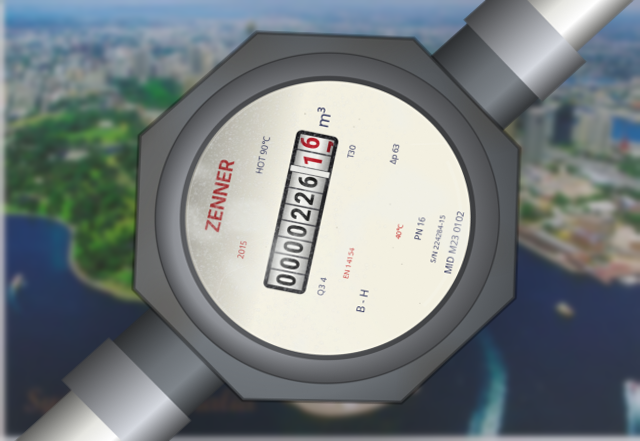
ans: m³ 226.16
